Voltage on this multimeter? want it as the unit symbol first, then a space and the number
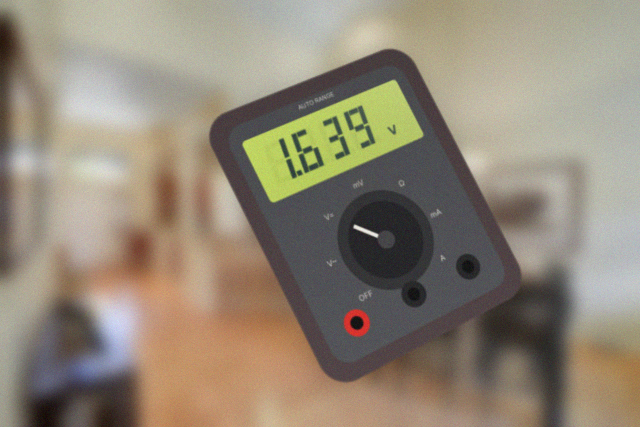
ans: V 1.639
